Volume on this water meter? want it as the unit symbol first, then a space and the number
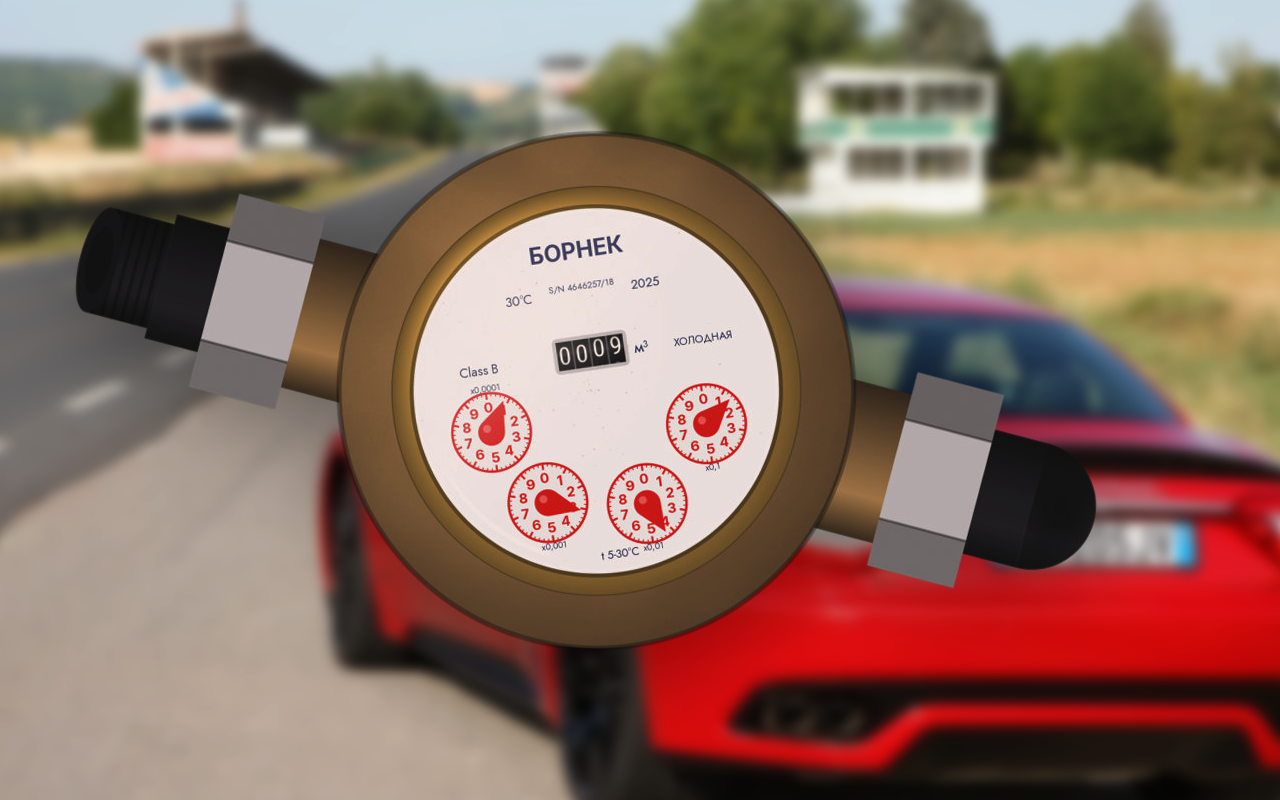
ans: m³ 9.1430
